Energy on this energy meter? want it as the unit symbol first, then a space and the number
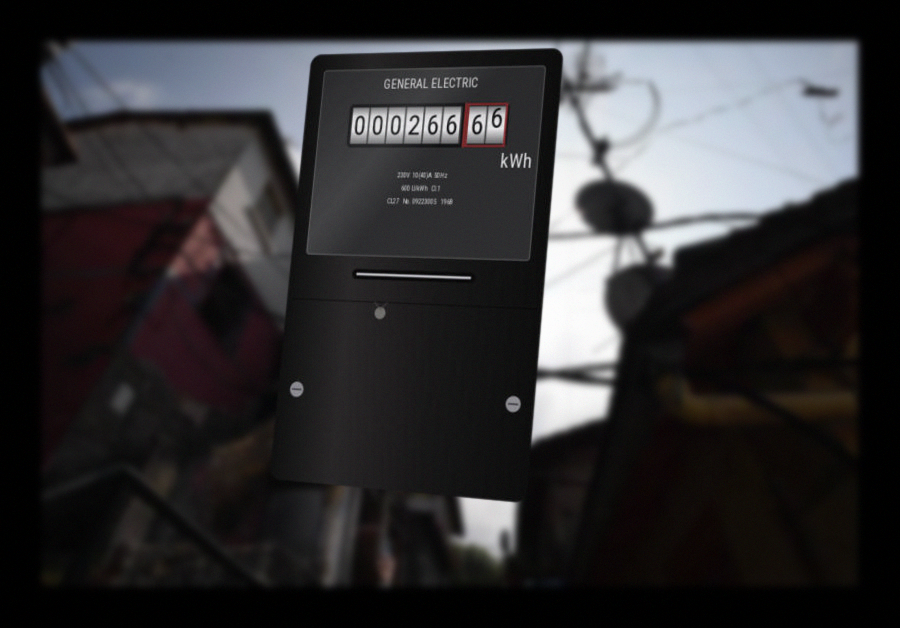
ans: kWh 266.66
